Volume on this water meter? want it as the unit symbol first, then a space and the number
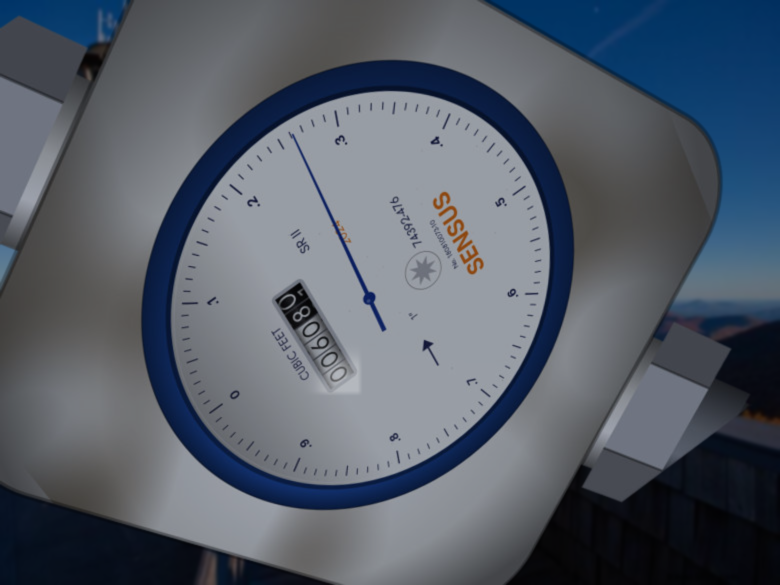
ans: ft³ 6080.26
